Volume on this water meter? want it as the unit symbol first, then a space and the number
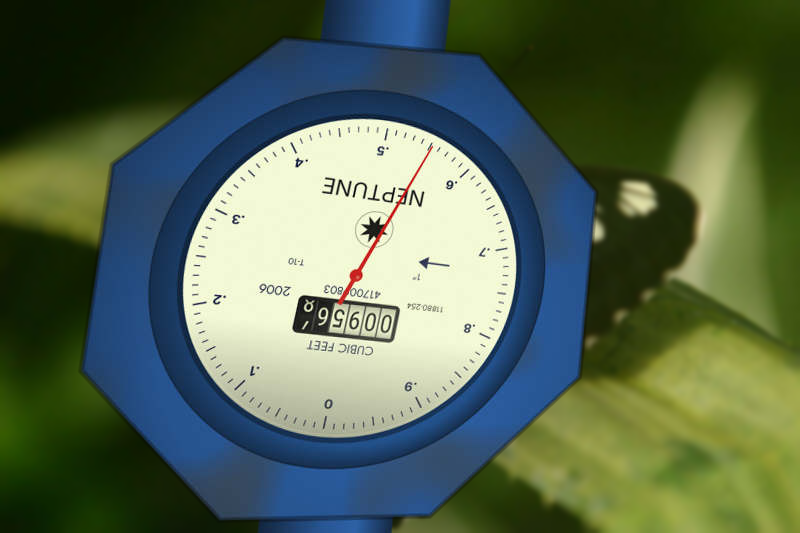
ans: ft³ 9567.55
